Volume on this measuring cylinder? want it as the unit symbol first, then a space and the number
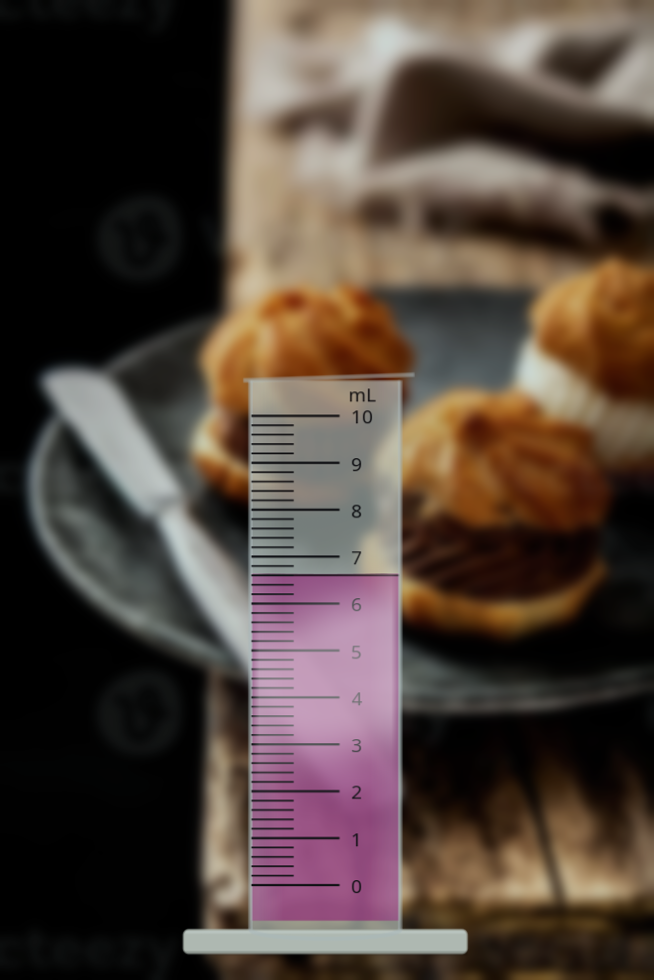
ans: mL 6.6
